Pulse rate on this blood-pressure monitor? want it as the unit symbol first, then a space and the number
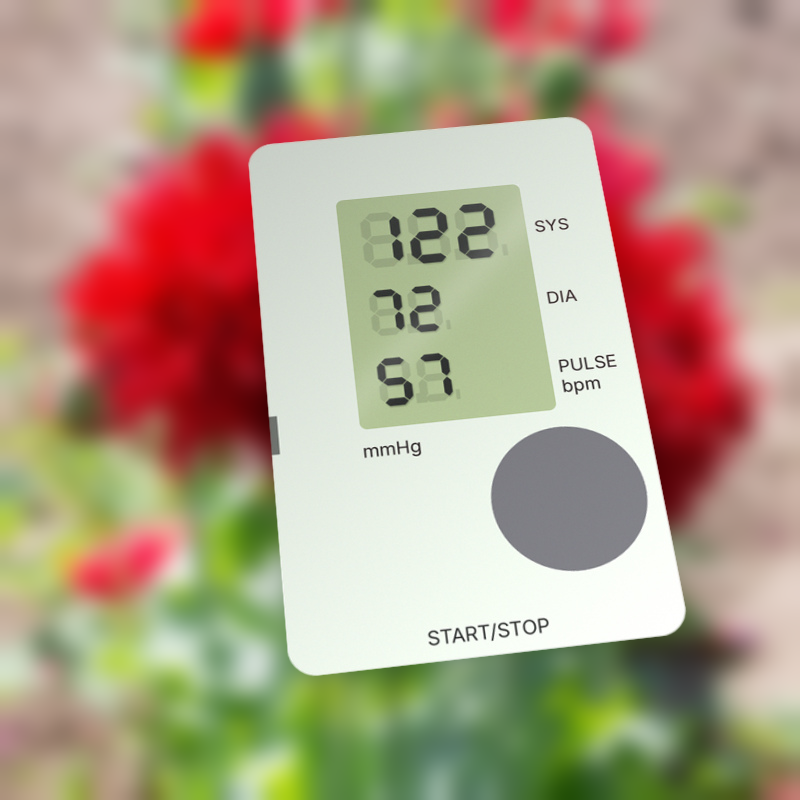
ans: bpm 57
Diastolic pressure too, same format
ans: mmHg 72
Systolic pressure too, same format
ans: mmHg 122
